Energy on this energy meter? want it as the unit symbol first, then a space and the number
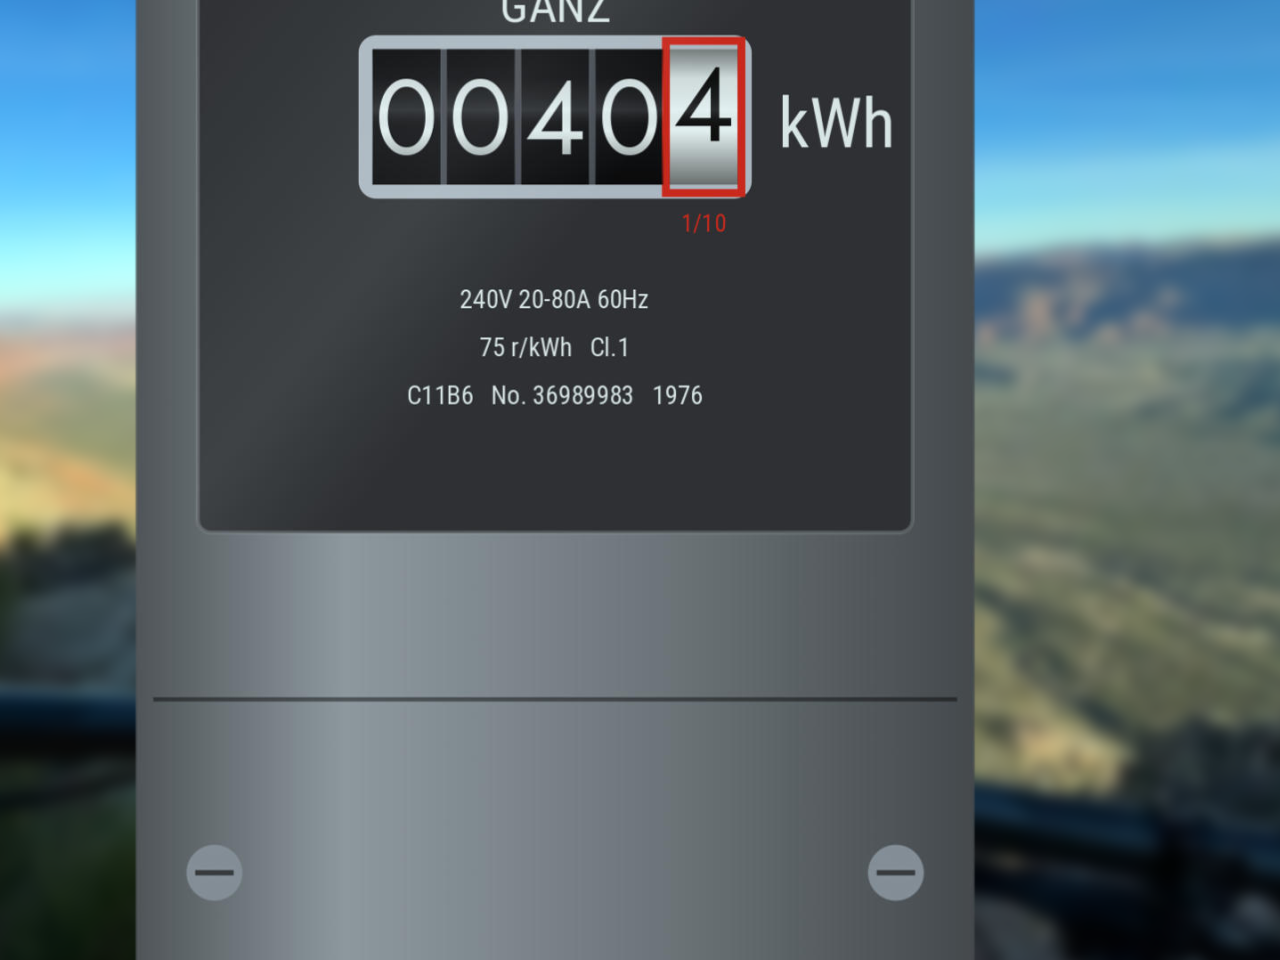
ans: kWh 40.4
